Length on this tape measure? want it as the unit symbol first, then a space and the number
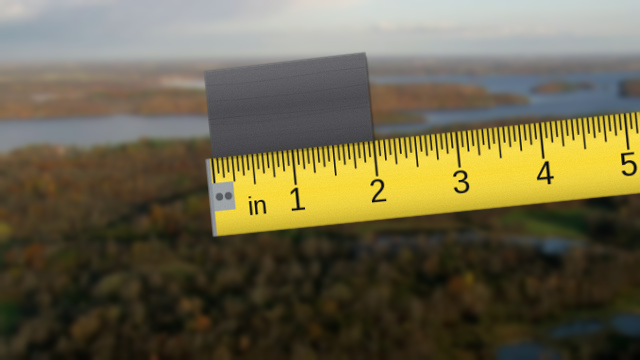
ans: in 2
